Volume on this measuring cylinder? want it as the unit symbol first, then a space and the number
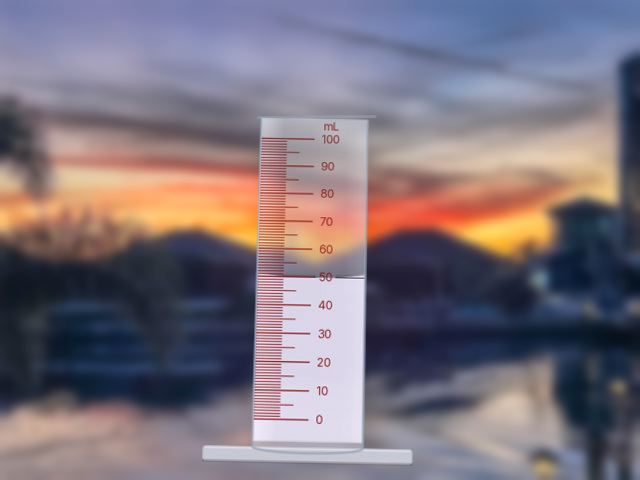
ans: mL 50
